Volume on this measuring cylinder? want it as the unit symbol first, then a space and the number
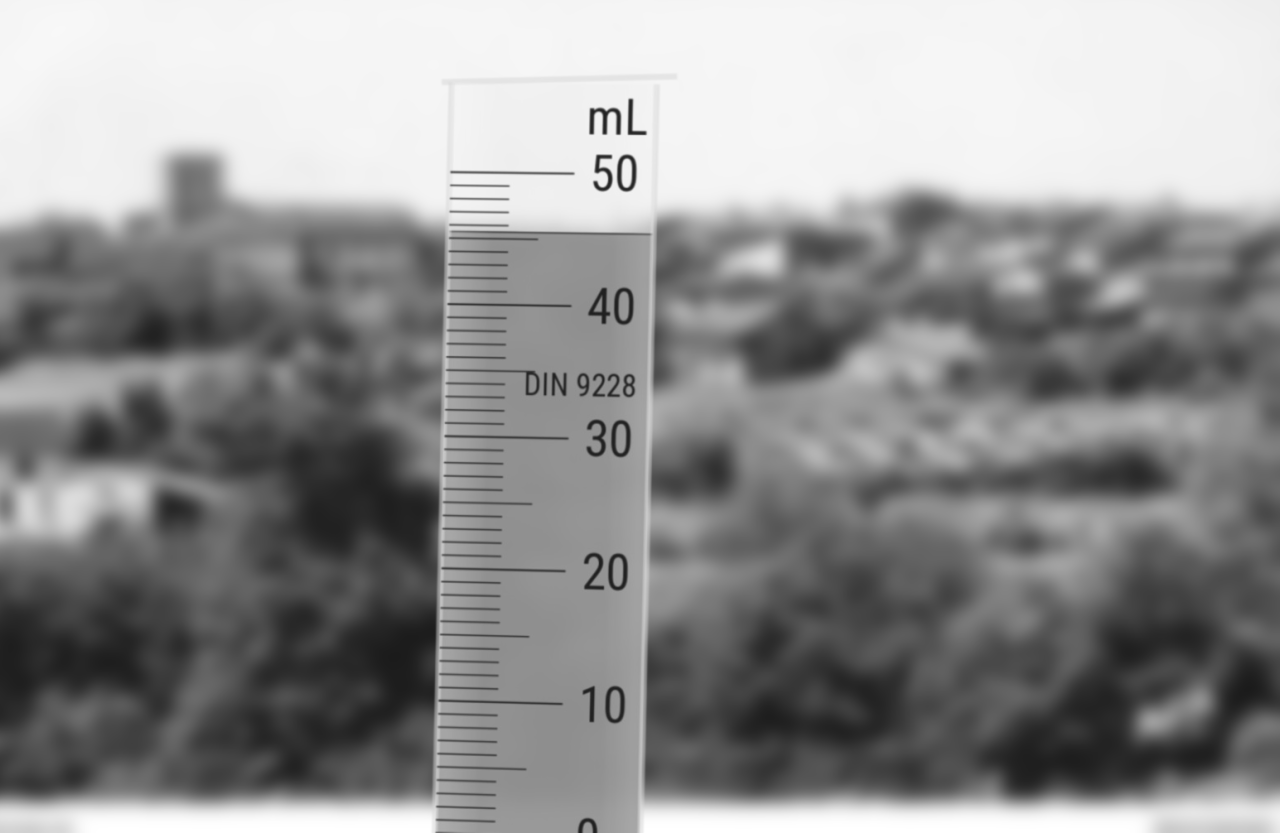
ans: mL 45.5
